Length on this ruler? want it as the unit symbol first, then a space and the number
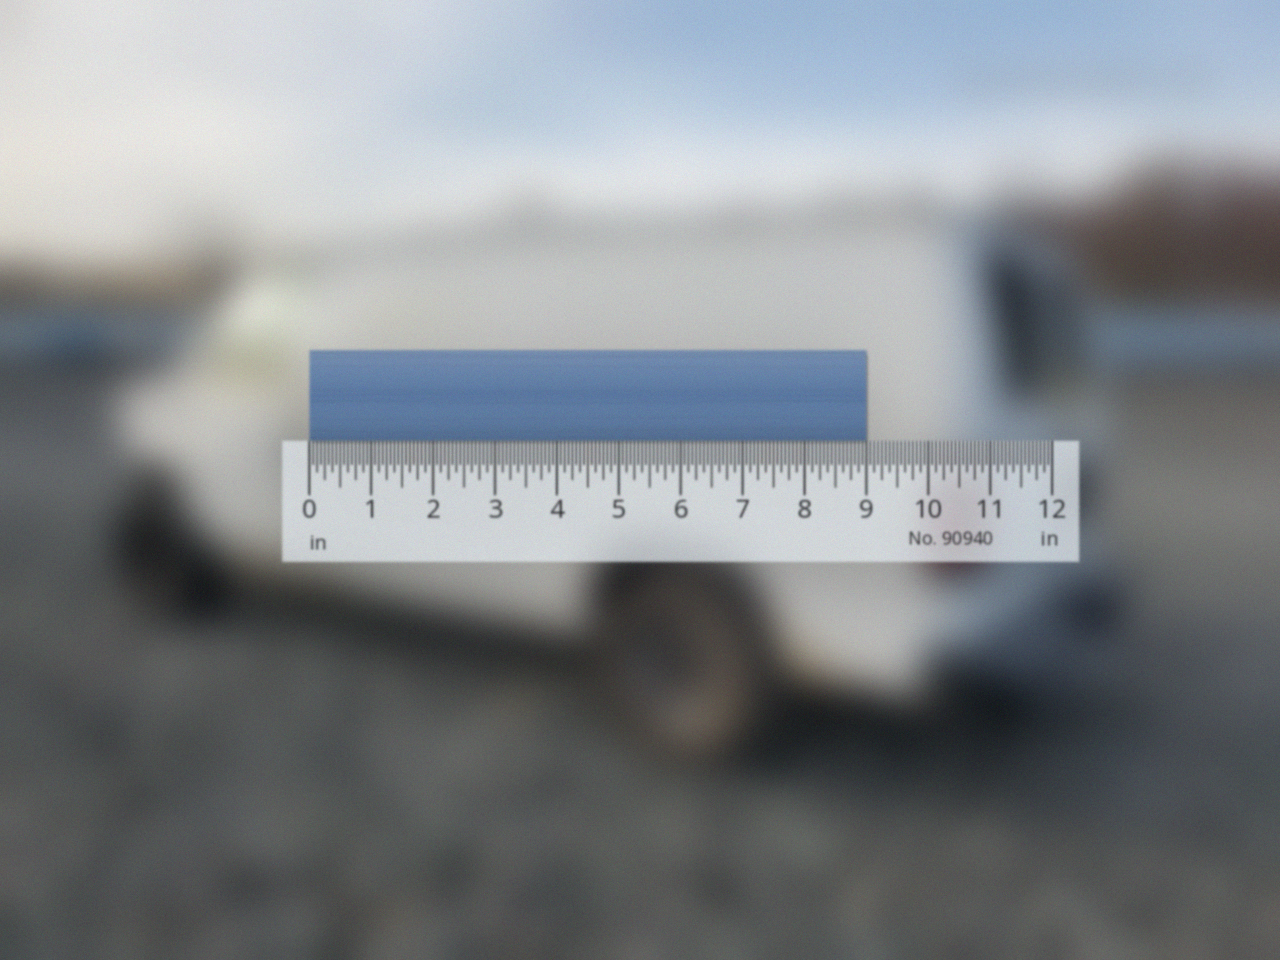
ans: in 9
